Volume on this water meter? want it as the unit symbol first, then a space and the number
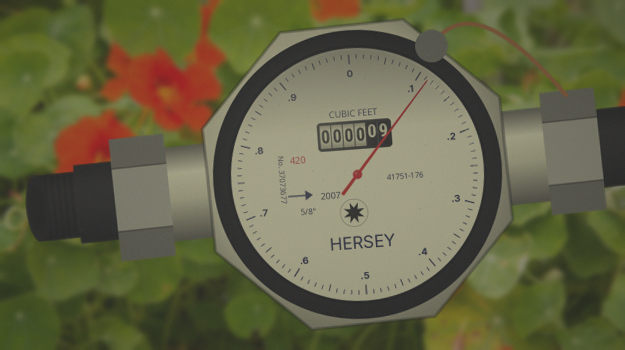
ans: ft³ 9.11
